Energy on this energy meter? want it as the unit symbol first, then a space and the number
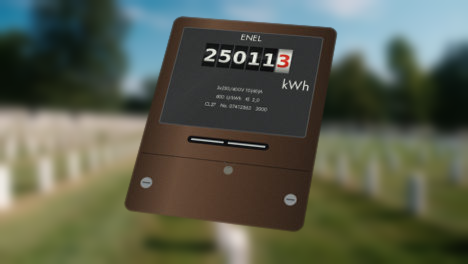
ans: kWh 25011.3
